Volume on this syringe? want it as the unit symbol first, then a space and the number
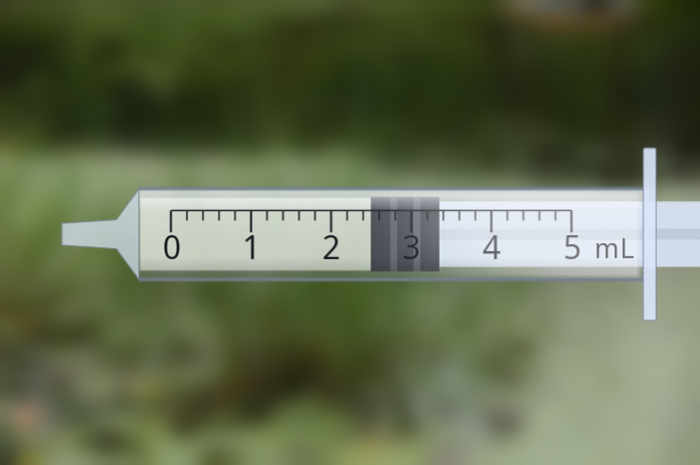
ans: mL 2.5
